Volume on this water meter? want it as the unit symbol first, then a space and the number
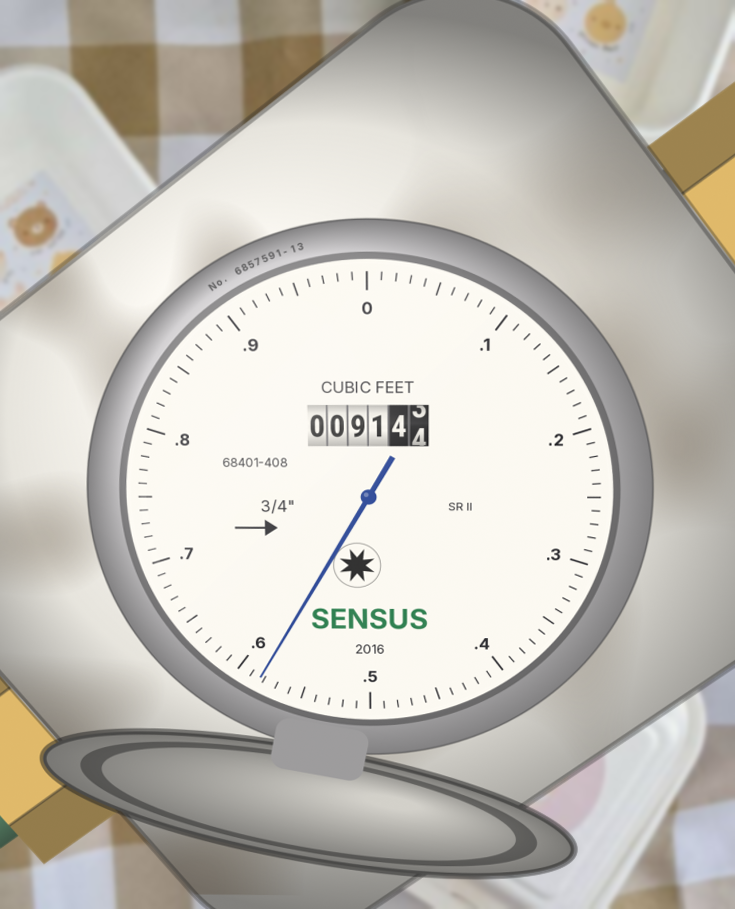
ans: ft³ 9143.58
